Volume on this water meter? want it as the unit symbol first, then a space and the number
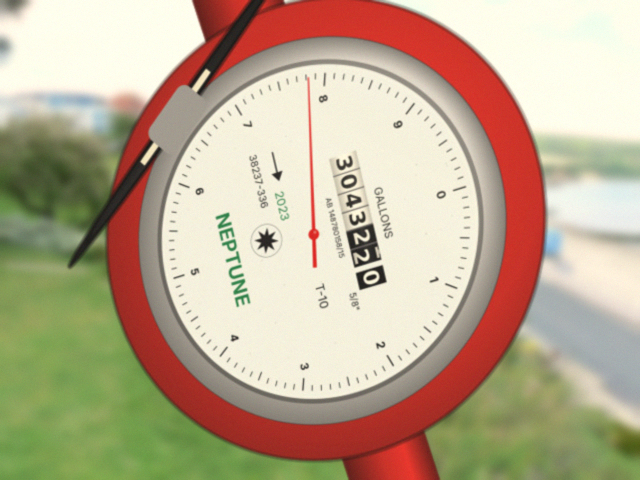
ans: gal 3043217.8
